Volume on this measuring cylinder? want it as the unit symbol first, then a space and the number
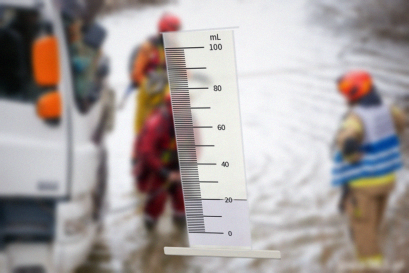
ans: mL 20
